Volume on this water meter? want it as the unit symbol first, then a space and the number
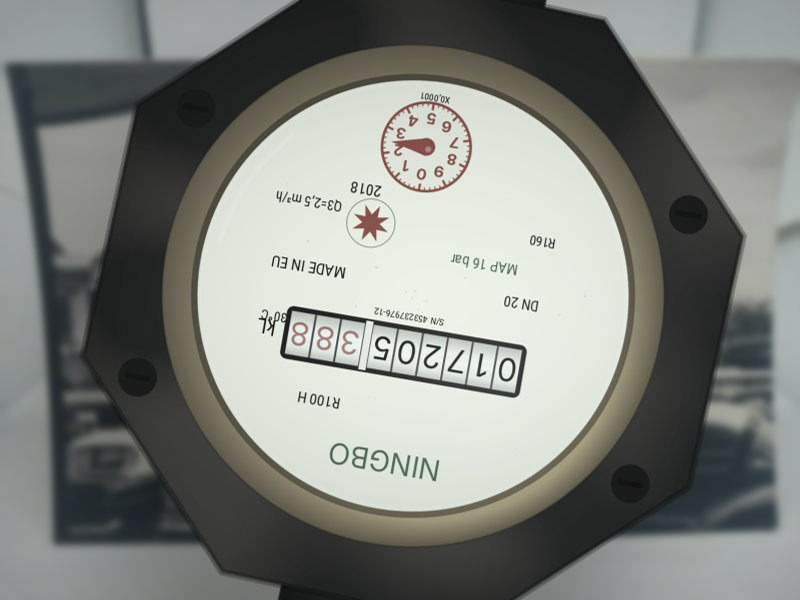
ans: kL 17205.3882
